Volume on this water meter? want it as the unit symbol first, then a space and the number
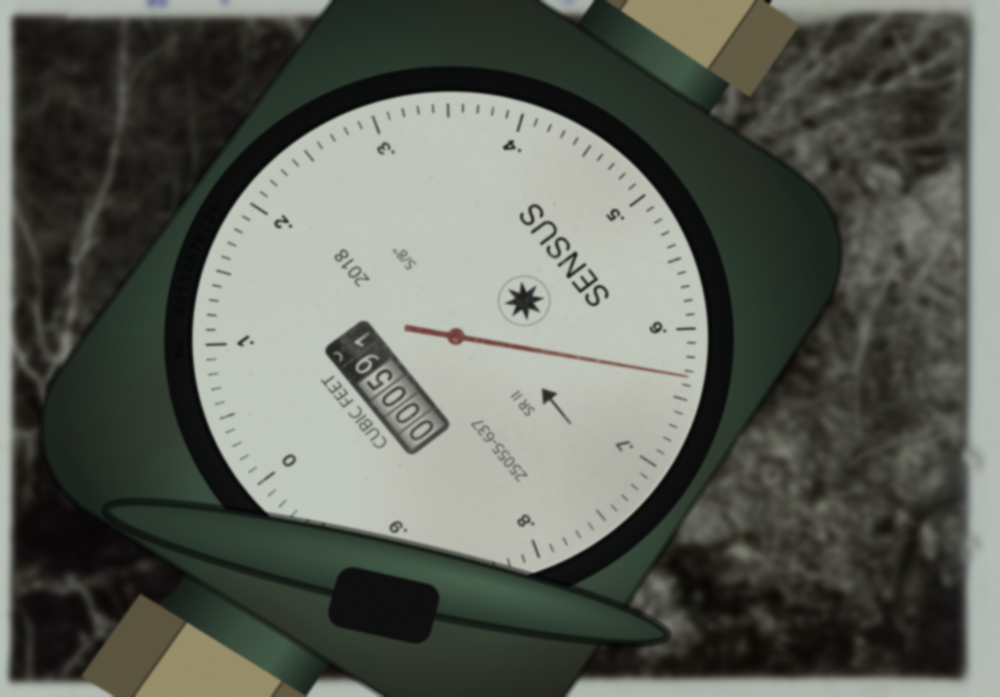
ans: ft³ 590.63
